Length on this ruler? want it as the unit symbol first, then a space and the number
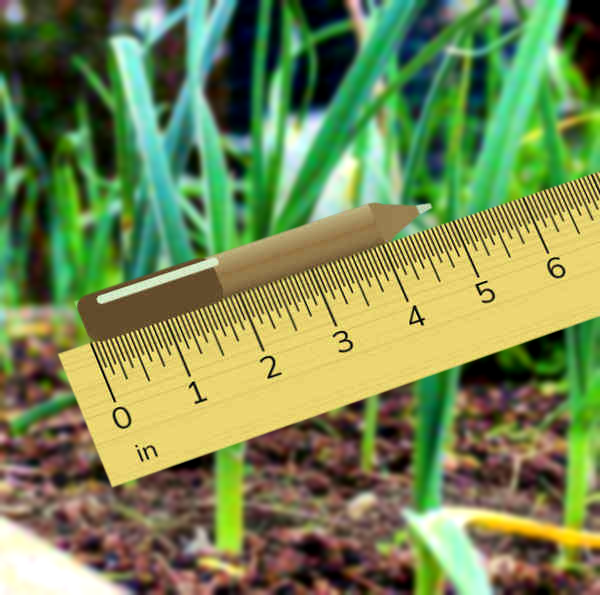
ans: in 4.8125
